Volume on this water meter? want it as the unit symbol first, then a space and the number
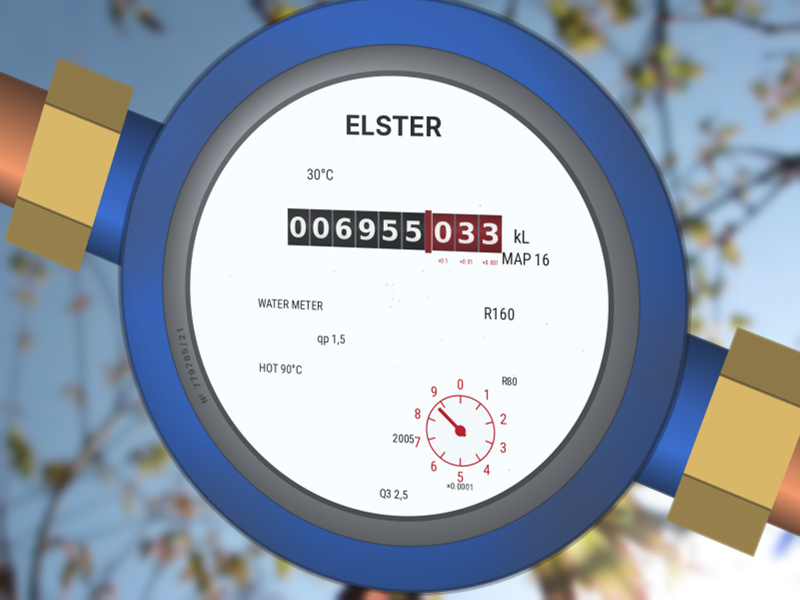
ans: kL 6955.0338
